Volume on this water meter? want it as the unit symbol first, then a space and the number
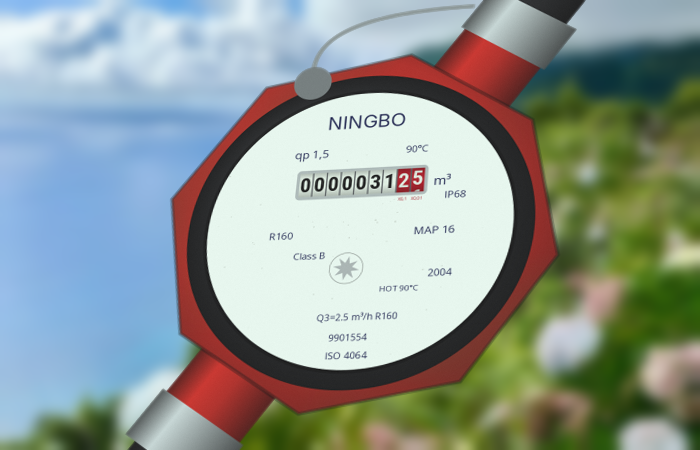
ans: m³ 31.25
